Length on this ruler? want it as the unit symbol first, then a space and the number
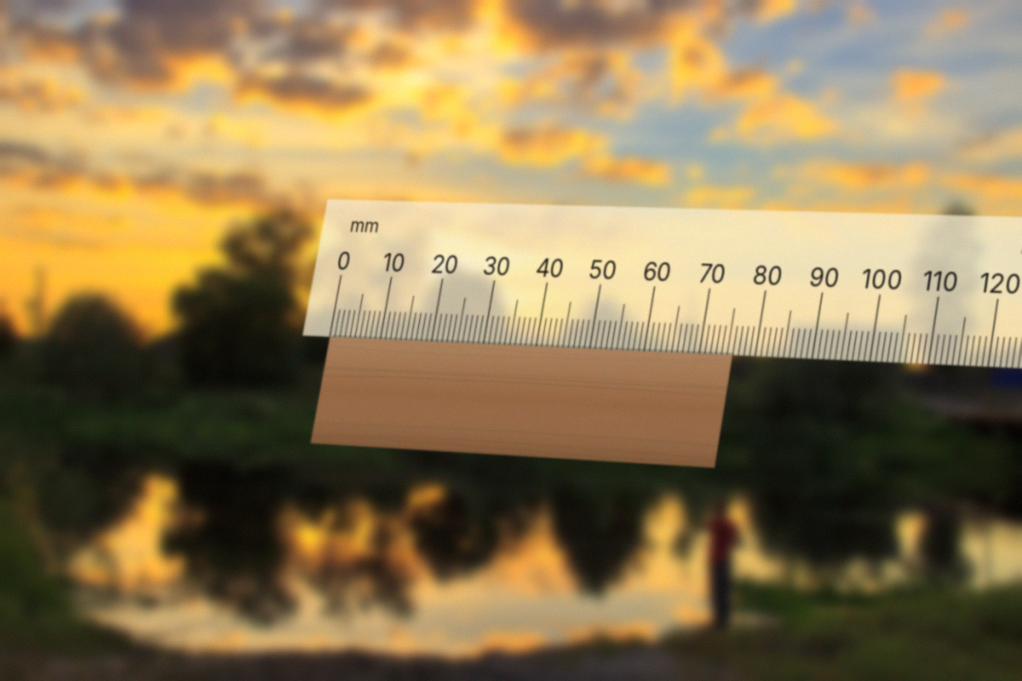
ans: mm 76
